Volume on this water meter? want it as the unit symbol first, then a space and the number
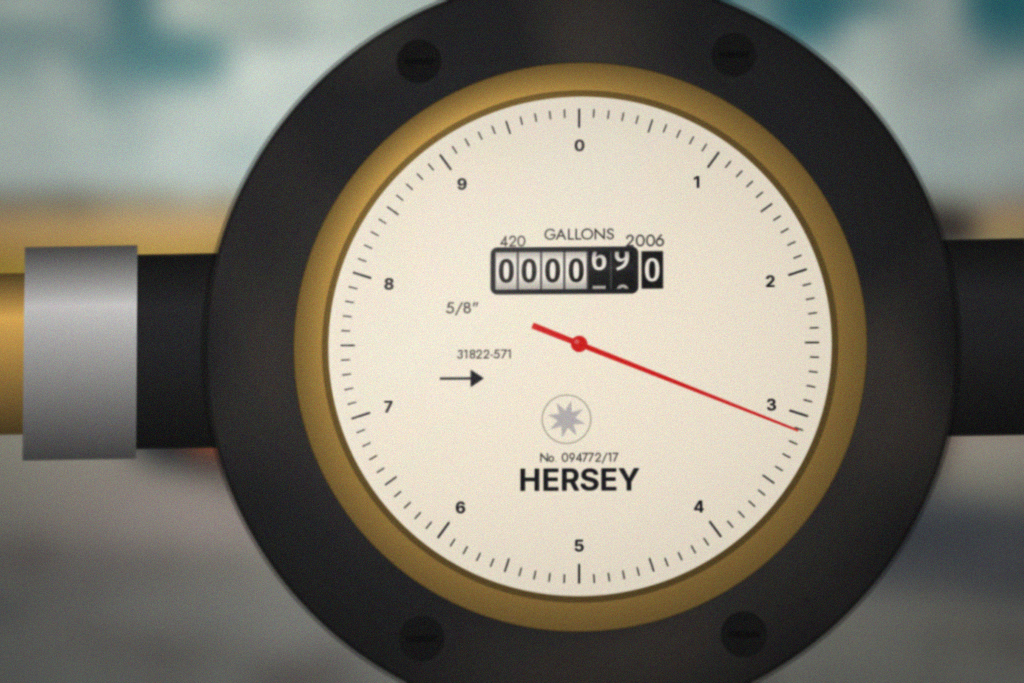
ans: gal 693.1
